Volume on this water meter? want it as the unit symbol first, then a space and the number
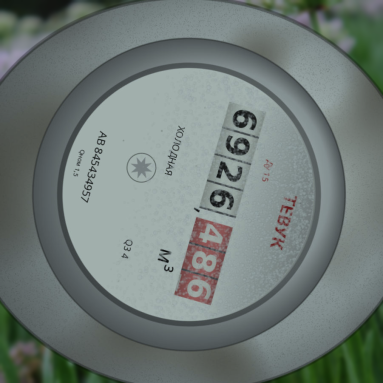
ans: m³ 6926.486
